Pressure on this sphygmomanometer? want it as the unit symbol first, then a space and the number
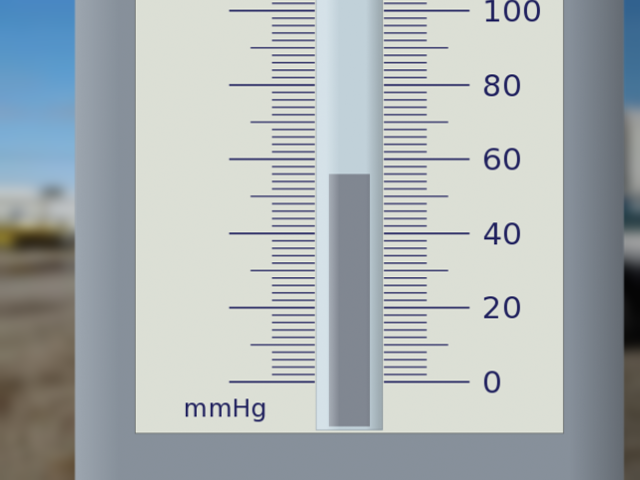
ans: mmHg 56
